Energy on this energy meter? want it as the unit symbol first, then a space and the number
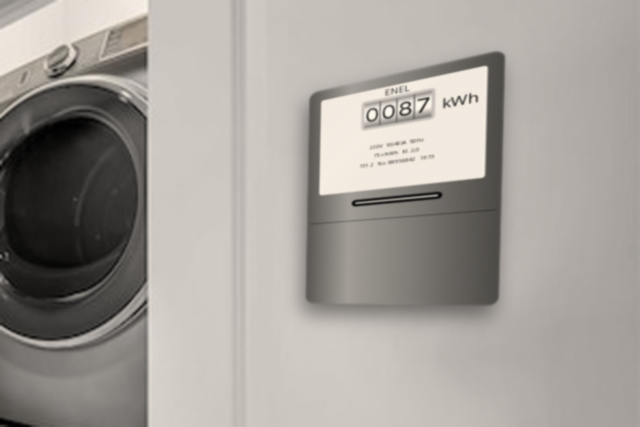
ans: kWh 87
